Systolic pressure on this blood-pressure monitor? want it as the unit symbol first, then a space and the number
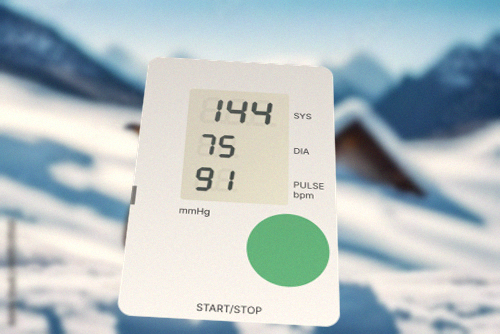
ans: mmHg 144
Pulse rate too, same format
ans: bpm 91
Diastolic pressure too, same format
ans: mmHg 75
